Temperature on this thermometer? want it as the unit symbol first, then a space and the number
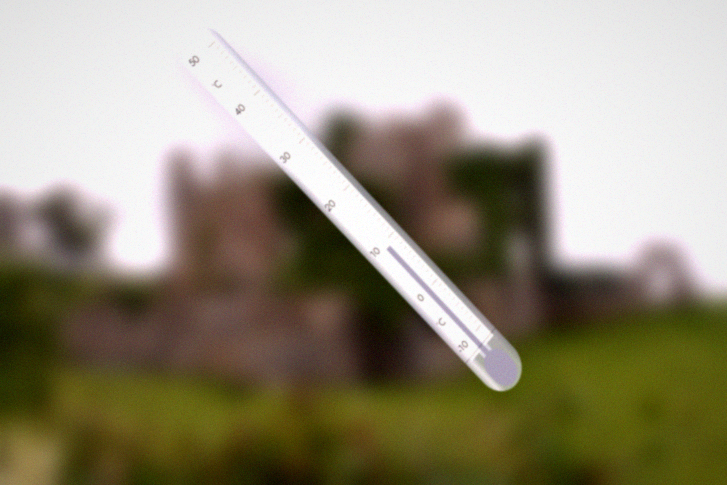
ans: °C 9
